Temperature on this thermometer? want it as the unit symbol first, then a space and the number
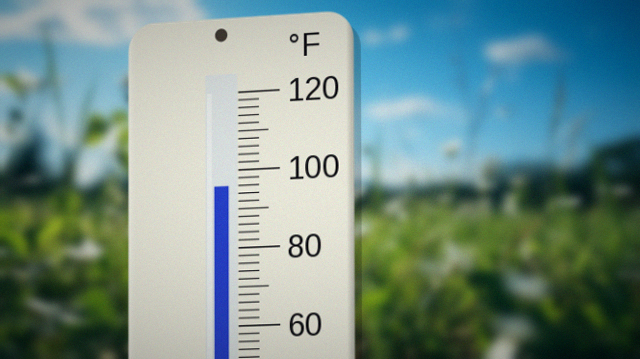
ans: °F 96
